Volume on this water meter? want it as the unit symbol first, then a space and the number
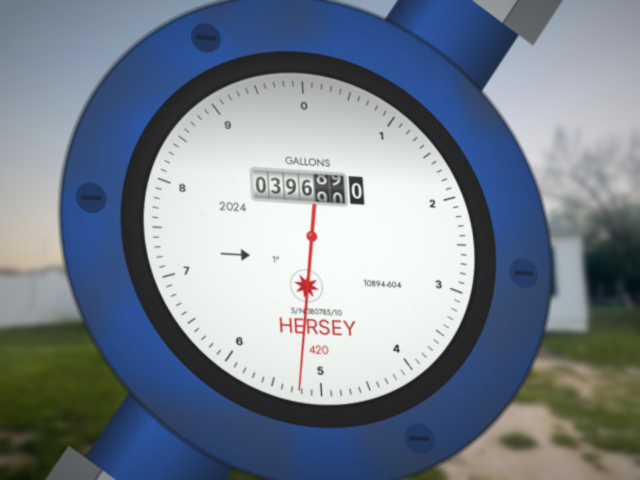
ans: gal 396895.2
